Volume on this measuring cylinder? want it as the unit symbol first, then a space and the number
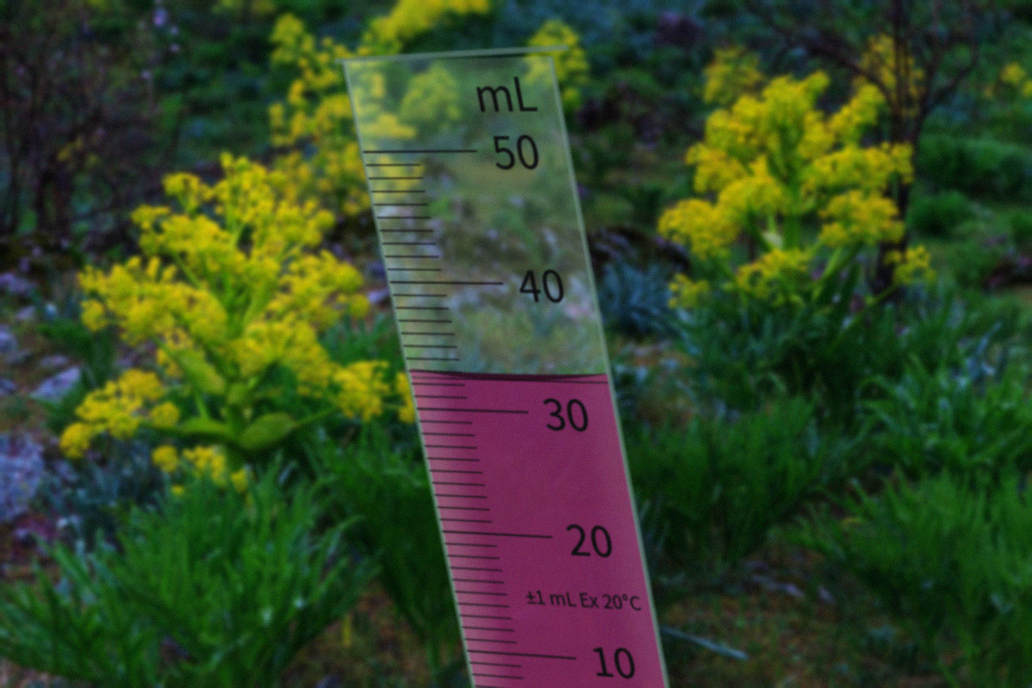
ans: mL 32.5
